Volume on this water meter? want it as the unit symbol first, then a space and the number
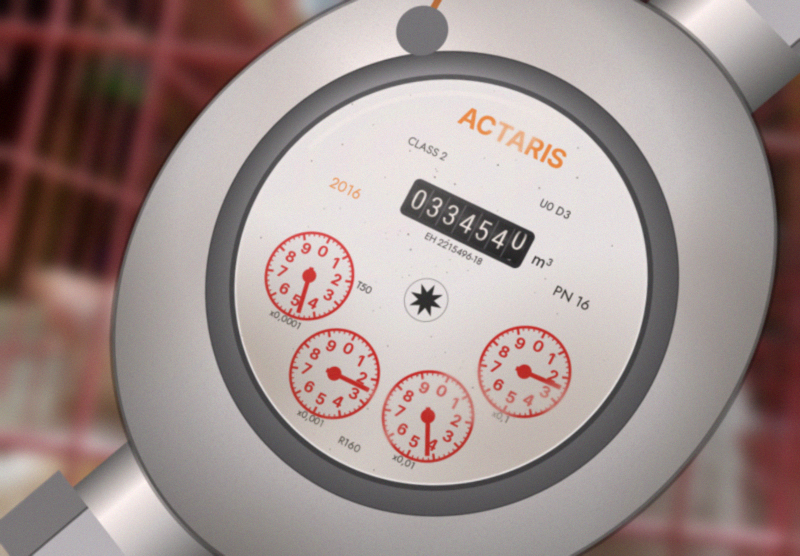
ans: m³ 334540.2424
